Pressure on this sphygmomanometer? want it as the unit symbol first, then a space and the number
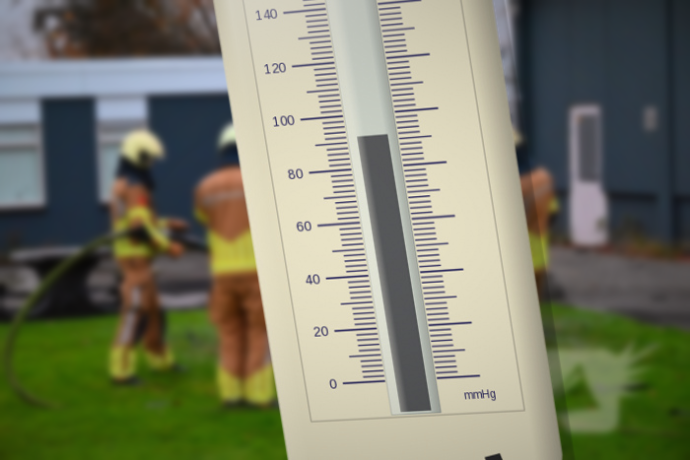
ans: mmHg 92
